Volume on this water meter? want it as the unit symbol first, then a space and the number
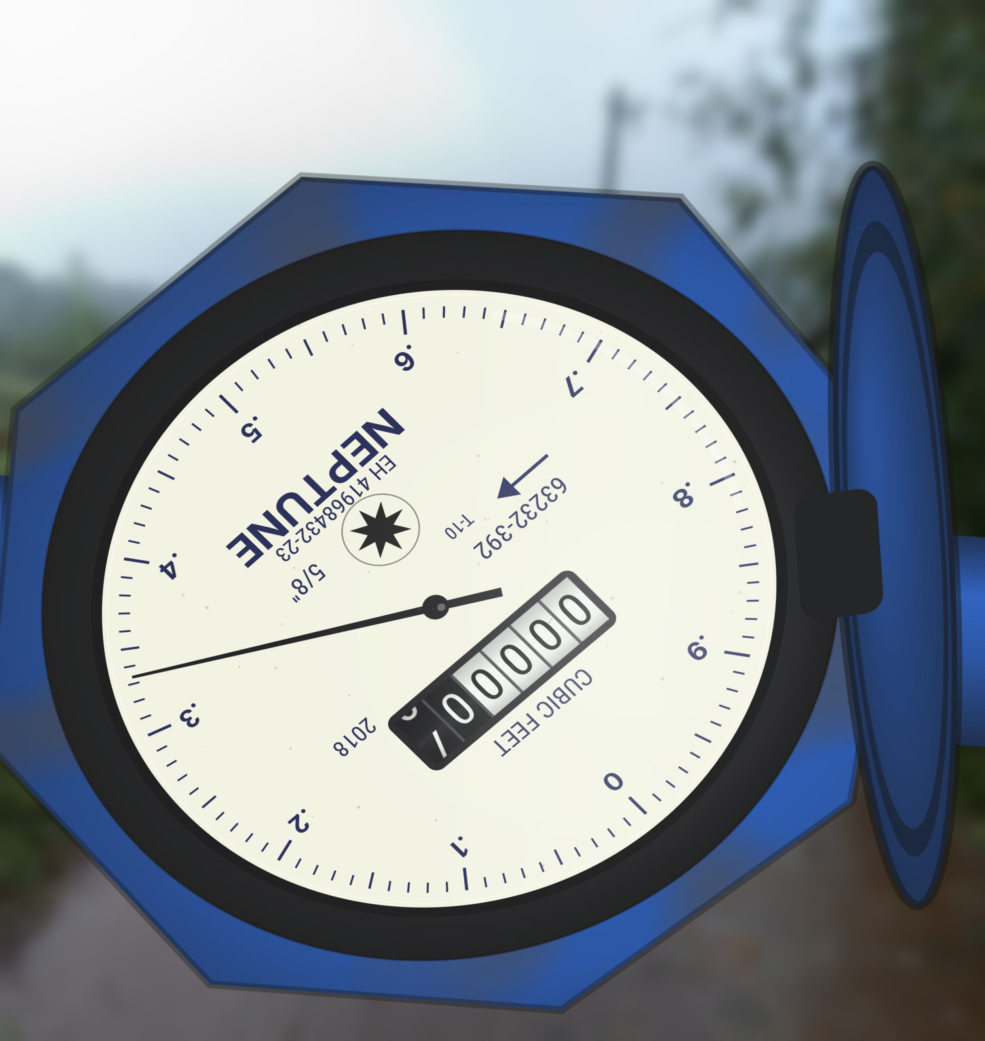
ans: ft³ 7.33
